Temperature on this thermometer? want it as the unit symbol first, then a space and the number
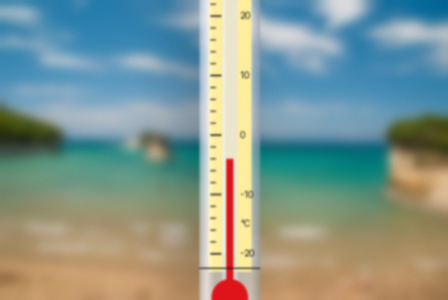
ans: °C -4
